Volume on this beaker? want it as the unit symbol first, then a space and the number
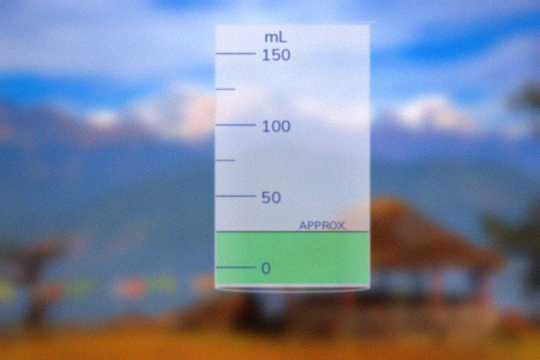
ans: mL 25
